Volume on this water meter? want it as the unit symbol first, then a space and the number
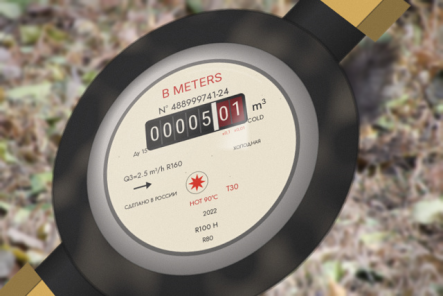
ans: m³ 5.01
